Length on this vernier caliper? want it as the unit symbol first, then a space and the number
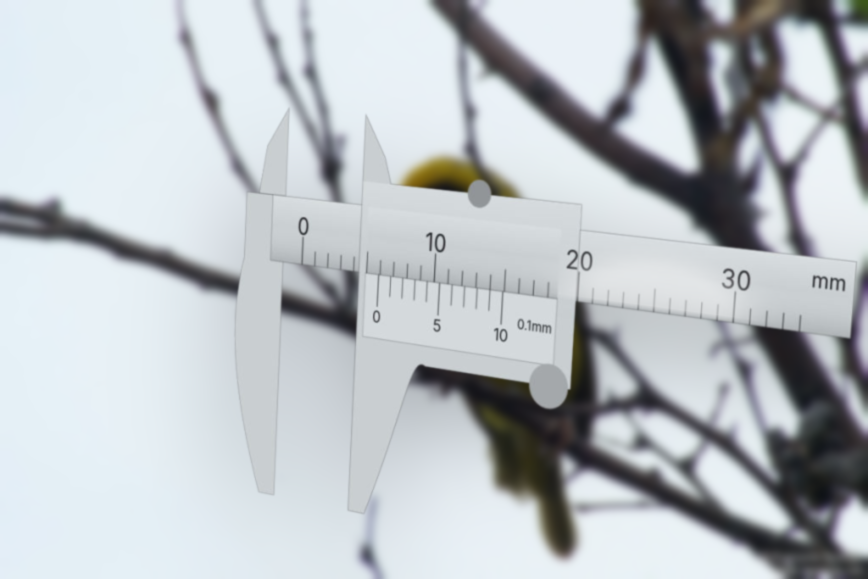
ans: mm 5.9
